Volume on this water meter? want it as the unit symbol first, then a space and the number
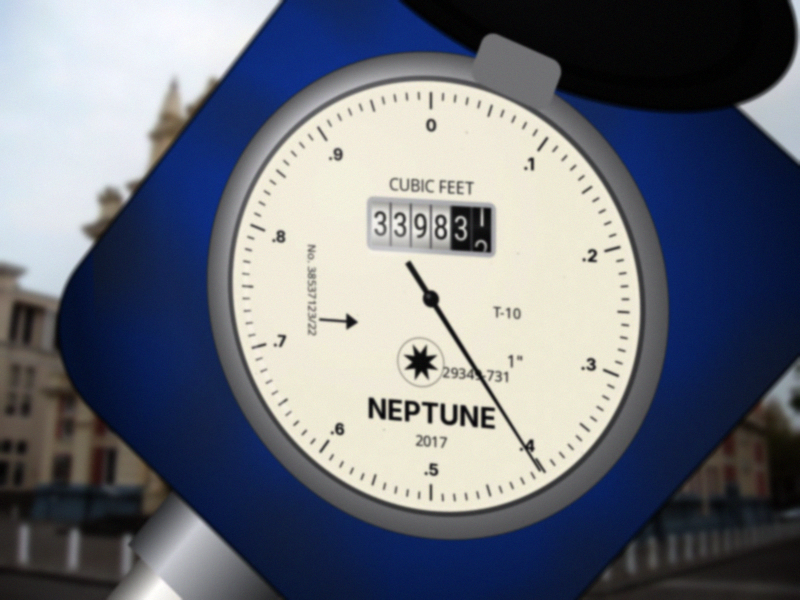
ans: ft³ 339831.40
